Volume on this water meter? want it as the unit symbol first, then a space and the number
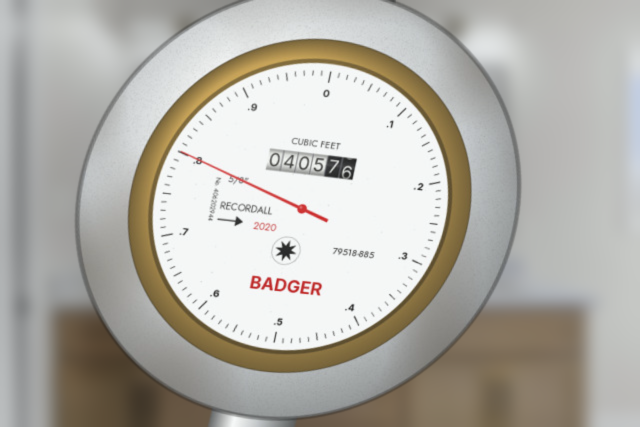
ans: ft³ 40575.80
